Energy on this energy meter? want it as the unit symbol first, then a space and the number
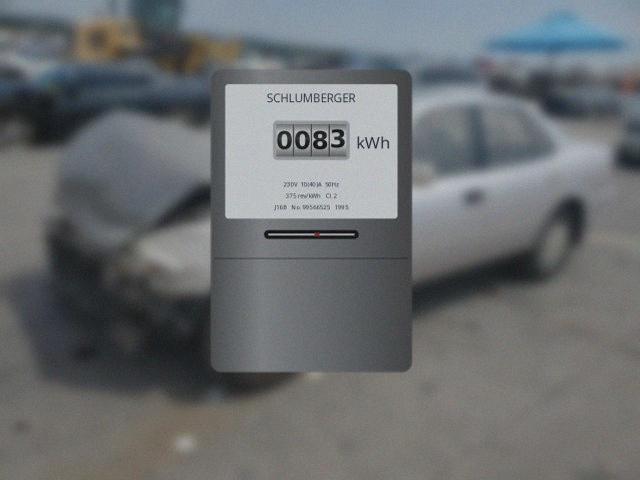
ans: kWh 83
